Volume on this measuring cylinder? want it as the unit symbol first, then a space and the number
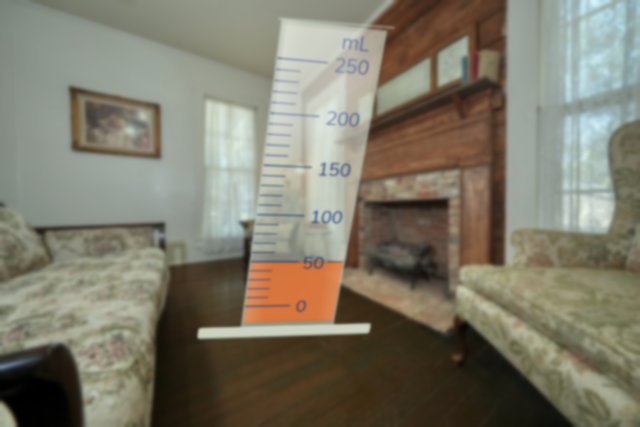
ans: mL 50
